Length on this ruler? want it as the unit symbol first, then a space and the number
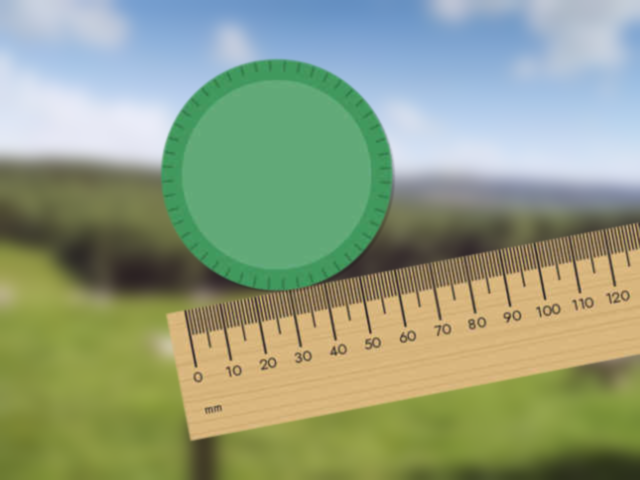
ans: mm 65
